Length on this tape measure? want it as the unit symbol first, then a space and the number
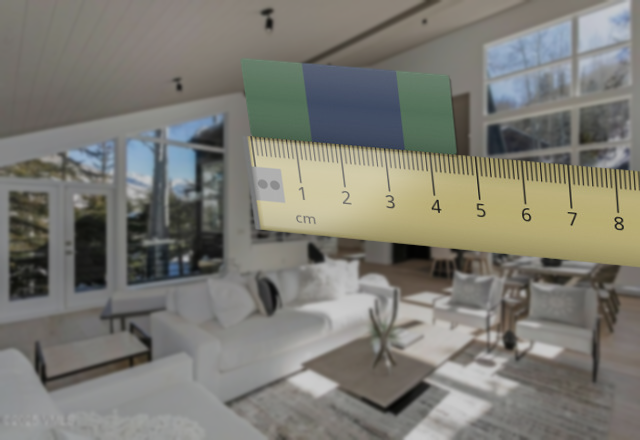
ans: cm 4.6
